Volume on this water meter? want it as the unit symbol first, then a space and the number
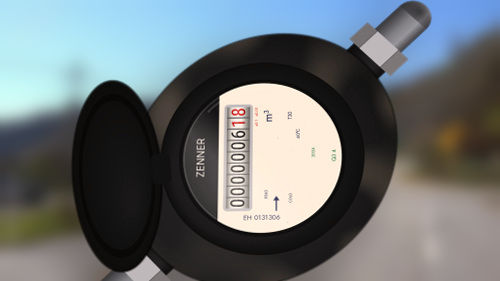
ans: m³ 6.18
